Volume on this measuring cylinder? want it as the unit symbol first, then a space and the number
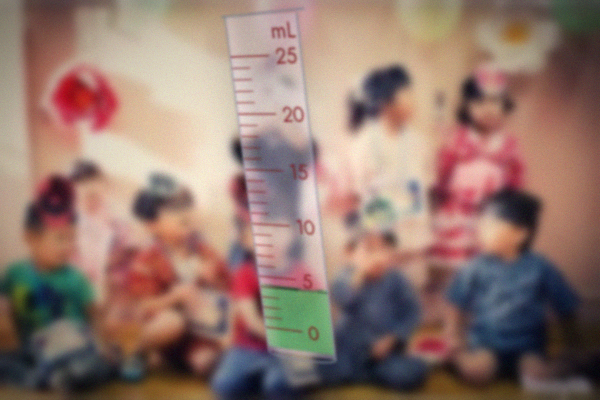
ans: mL 4
